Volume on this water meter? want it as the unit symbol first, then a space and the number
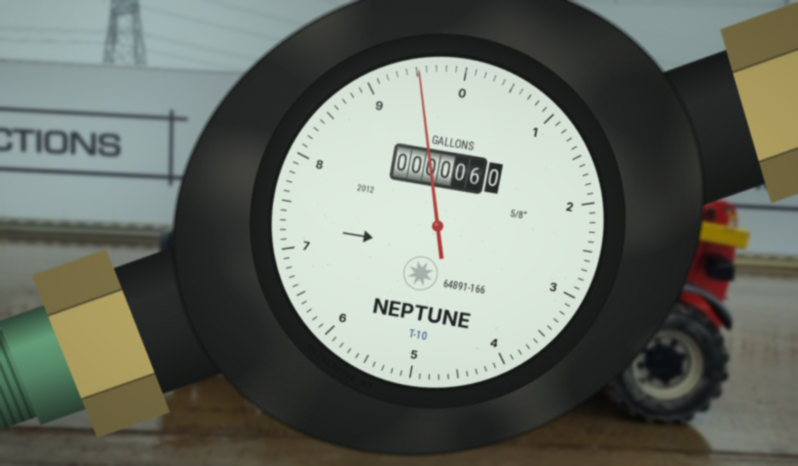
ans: gal 59.5
